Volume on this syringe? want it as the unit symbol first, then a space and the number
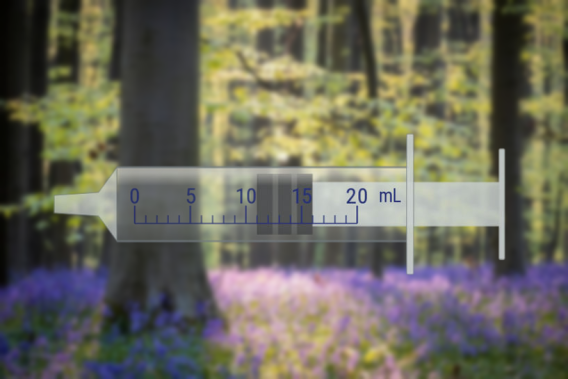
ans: mL 11
